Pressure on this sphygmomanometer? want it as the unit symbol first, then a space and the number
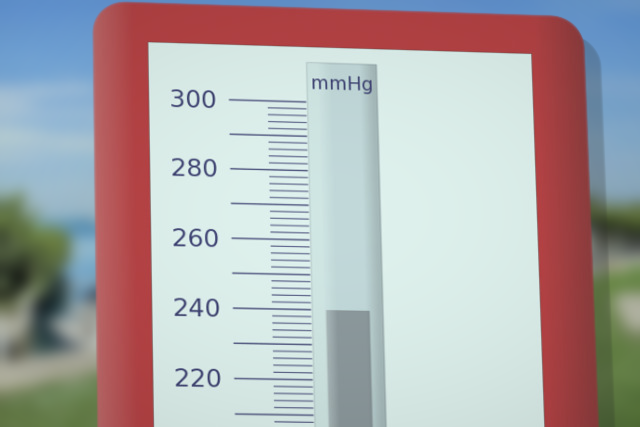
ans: mmHg 240
